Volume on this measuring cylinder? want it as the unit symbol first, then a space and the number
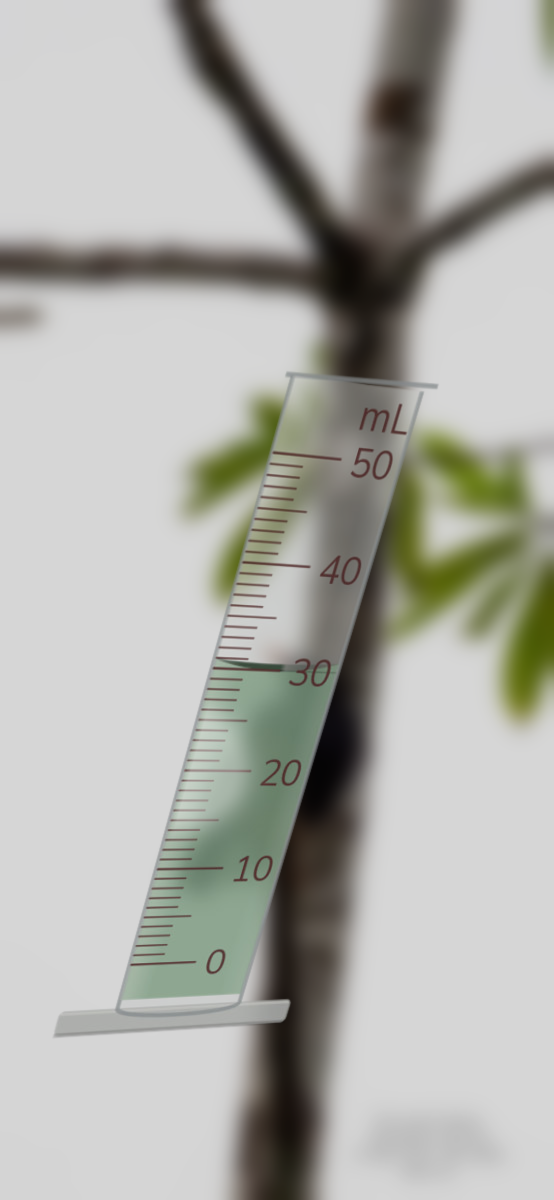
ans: mL 30
